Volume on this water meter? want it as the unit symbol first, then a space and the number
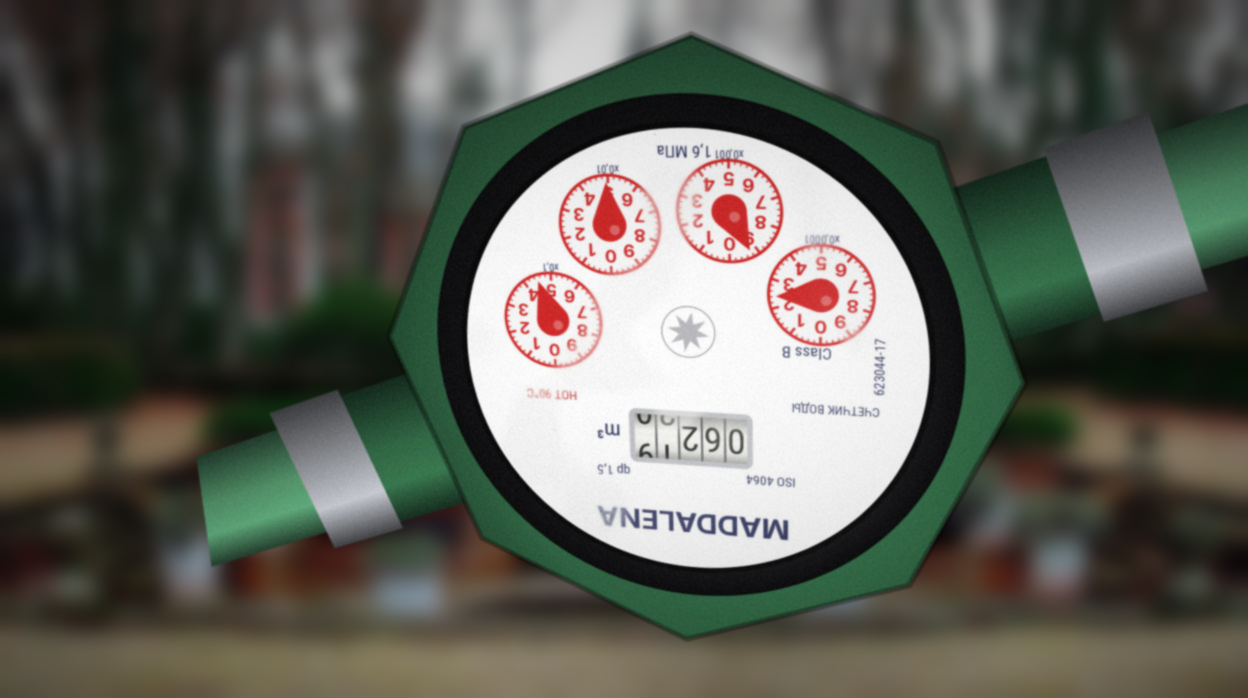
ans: m³ 6219.4492
